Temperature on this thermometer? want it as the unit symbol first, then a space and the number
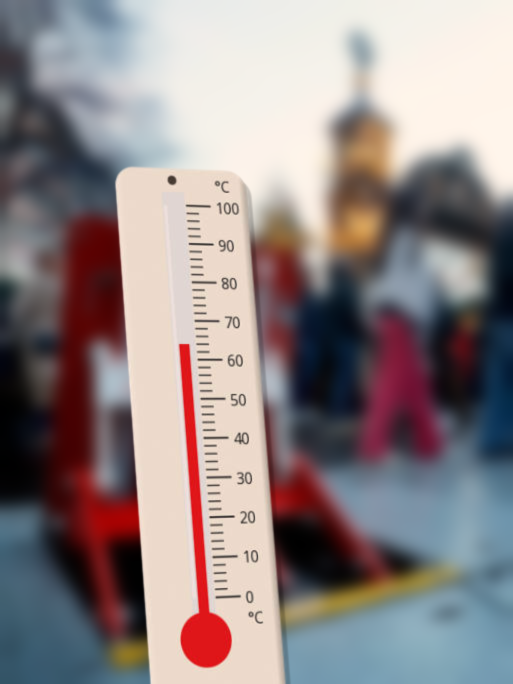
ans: °C 64
